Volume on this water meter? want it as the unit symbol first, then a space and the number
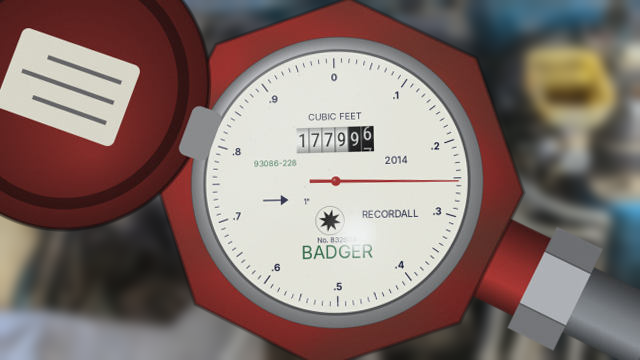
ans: ft³ 177996.25
